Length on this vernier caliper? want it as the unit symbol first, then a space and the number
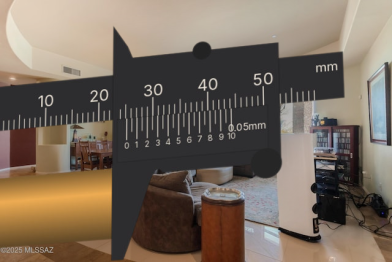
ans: mm 25.2
